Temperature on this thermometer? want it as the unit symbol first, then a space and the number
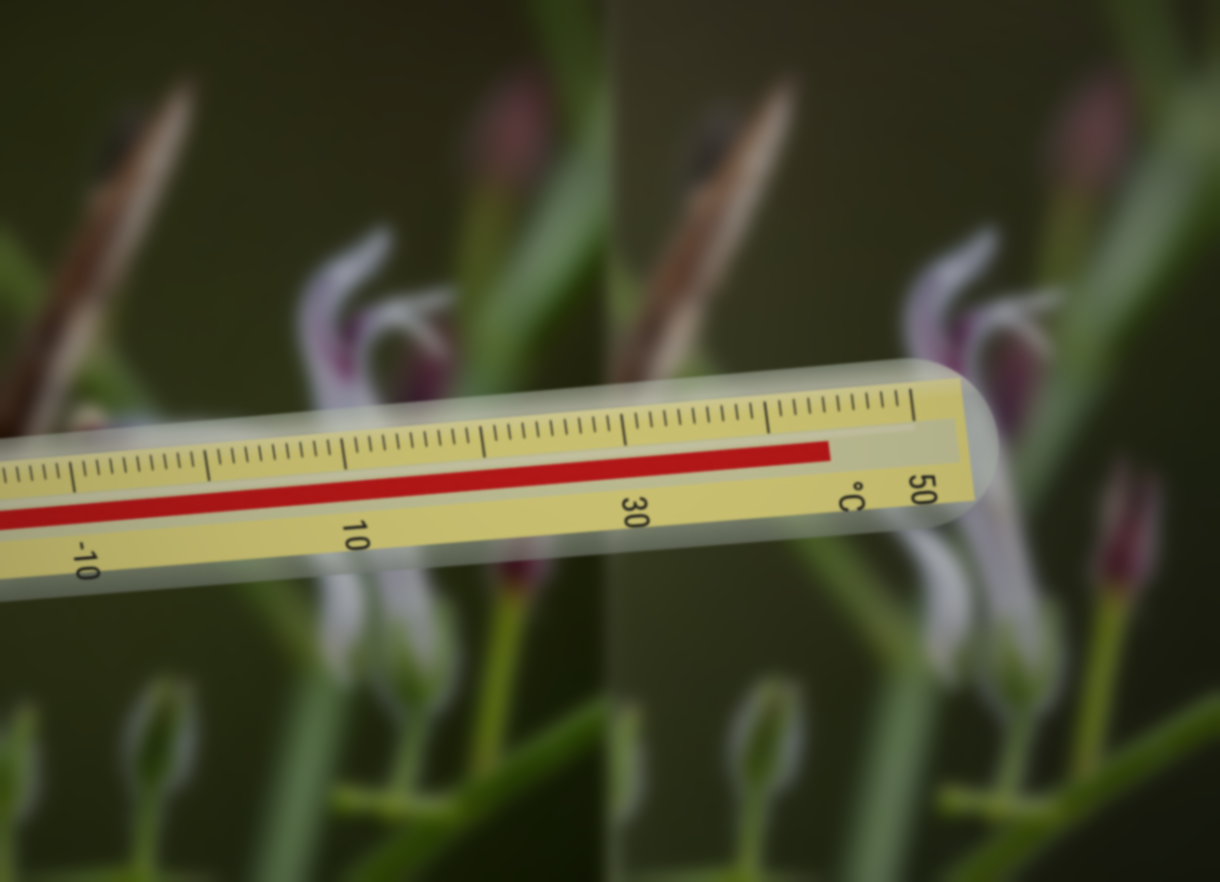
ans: °C 44
